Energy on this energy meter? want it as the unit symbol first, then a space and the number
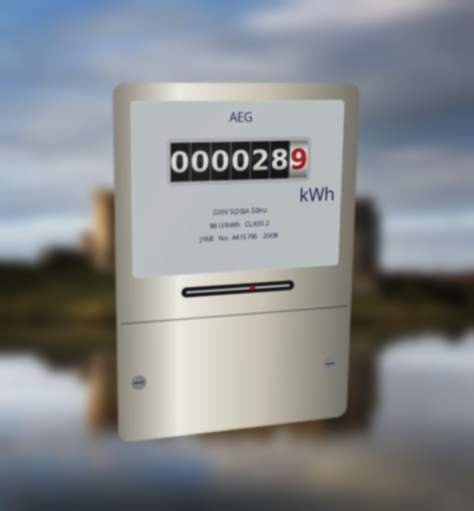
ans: kWh 28.9
